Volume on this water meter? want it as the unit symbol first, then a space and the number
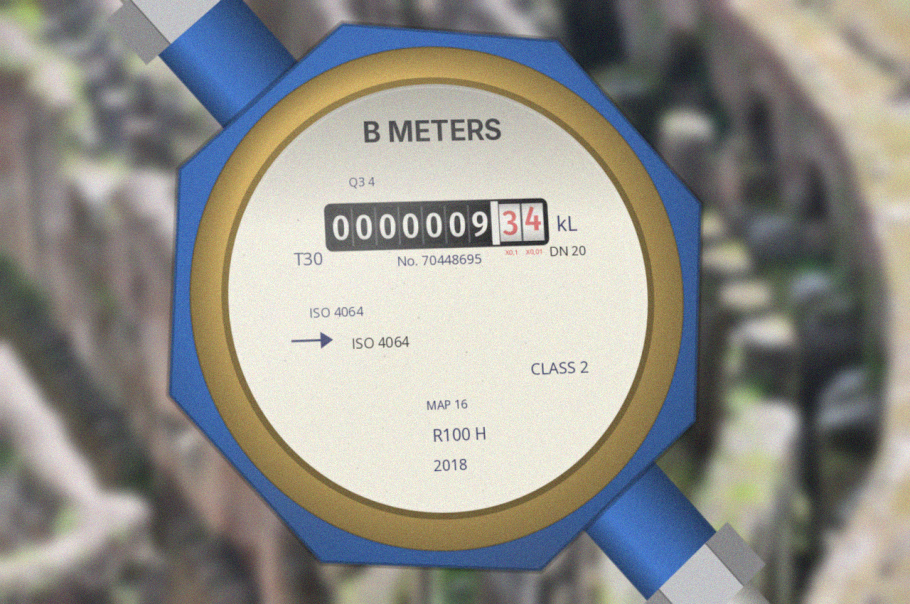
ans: kL 9.34
